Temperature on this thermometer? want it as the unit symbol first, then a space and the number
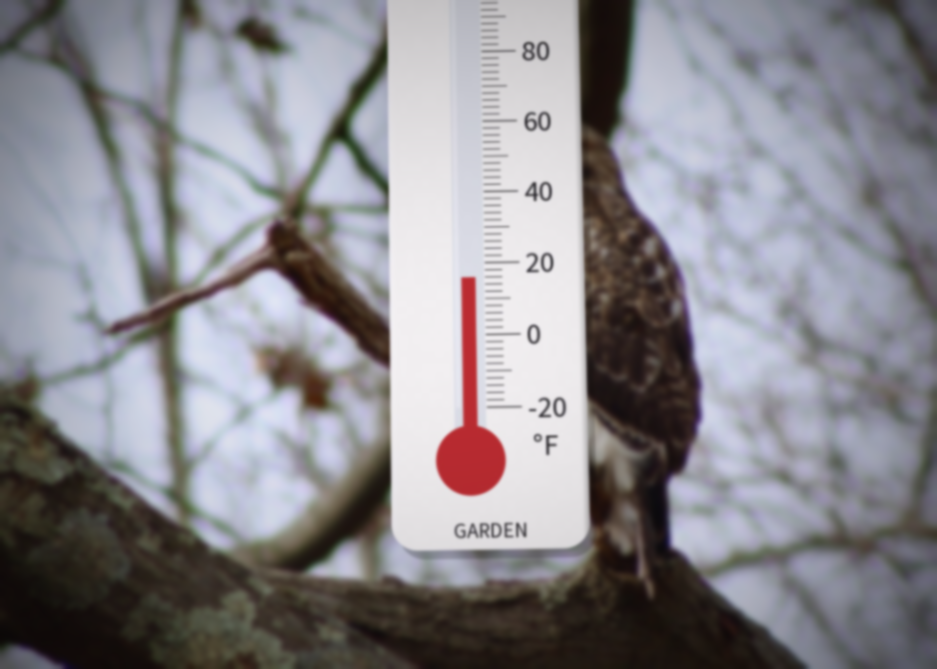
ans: °F 16
